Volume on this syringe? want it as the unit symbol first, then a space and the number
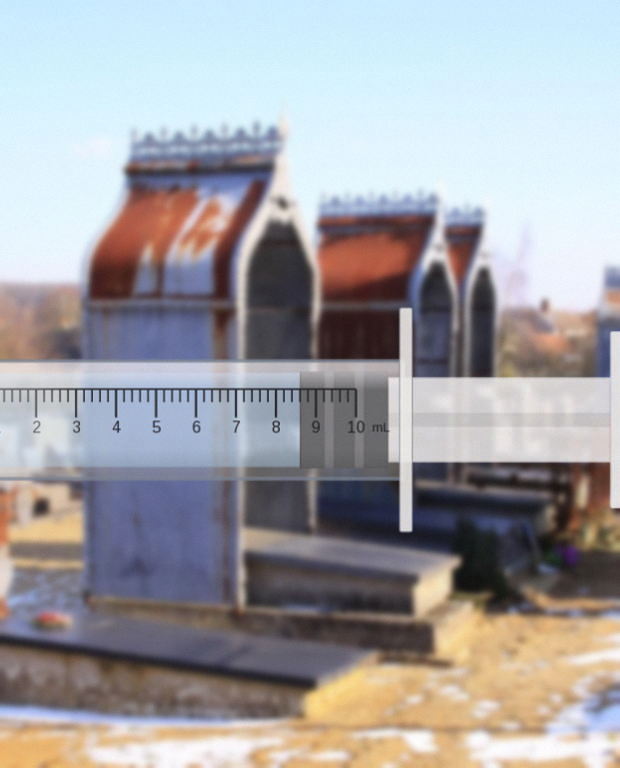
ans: mL 8.6
